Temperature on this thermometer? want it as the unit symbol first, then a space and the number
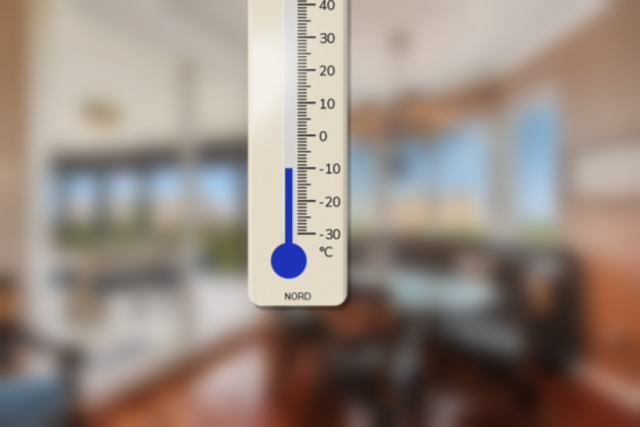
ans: °C -10
